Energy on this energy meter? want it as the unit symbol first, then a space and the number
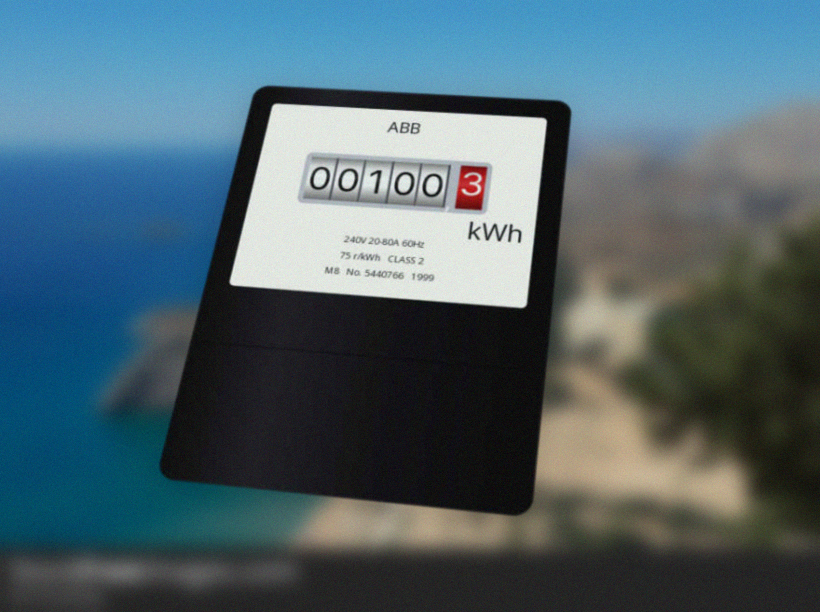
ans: kWh 100.3
